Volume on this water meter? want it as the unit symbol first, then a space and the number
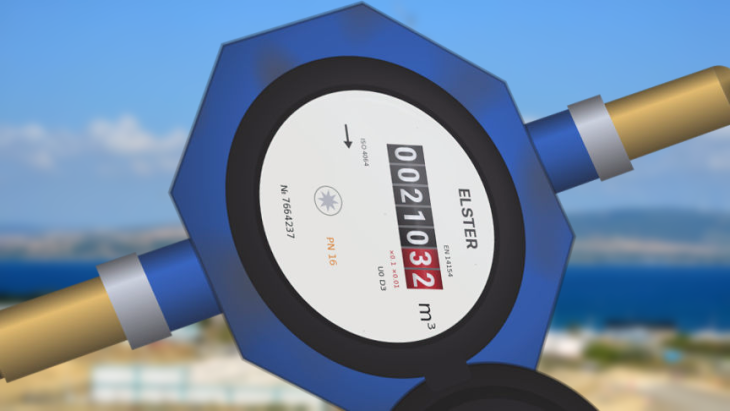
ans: m³ 210.32
